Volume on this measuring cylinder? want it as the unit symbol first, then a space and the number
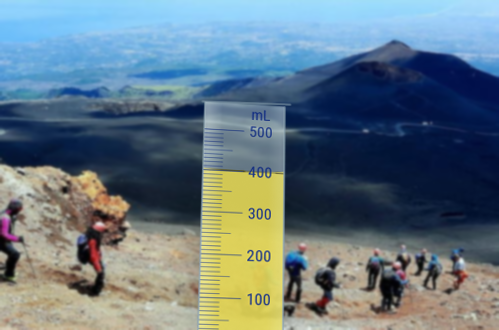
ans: mL 400
